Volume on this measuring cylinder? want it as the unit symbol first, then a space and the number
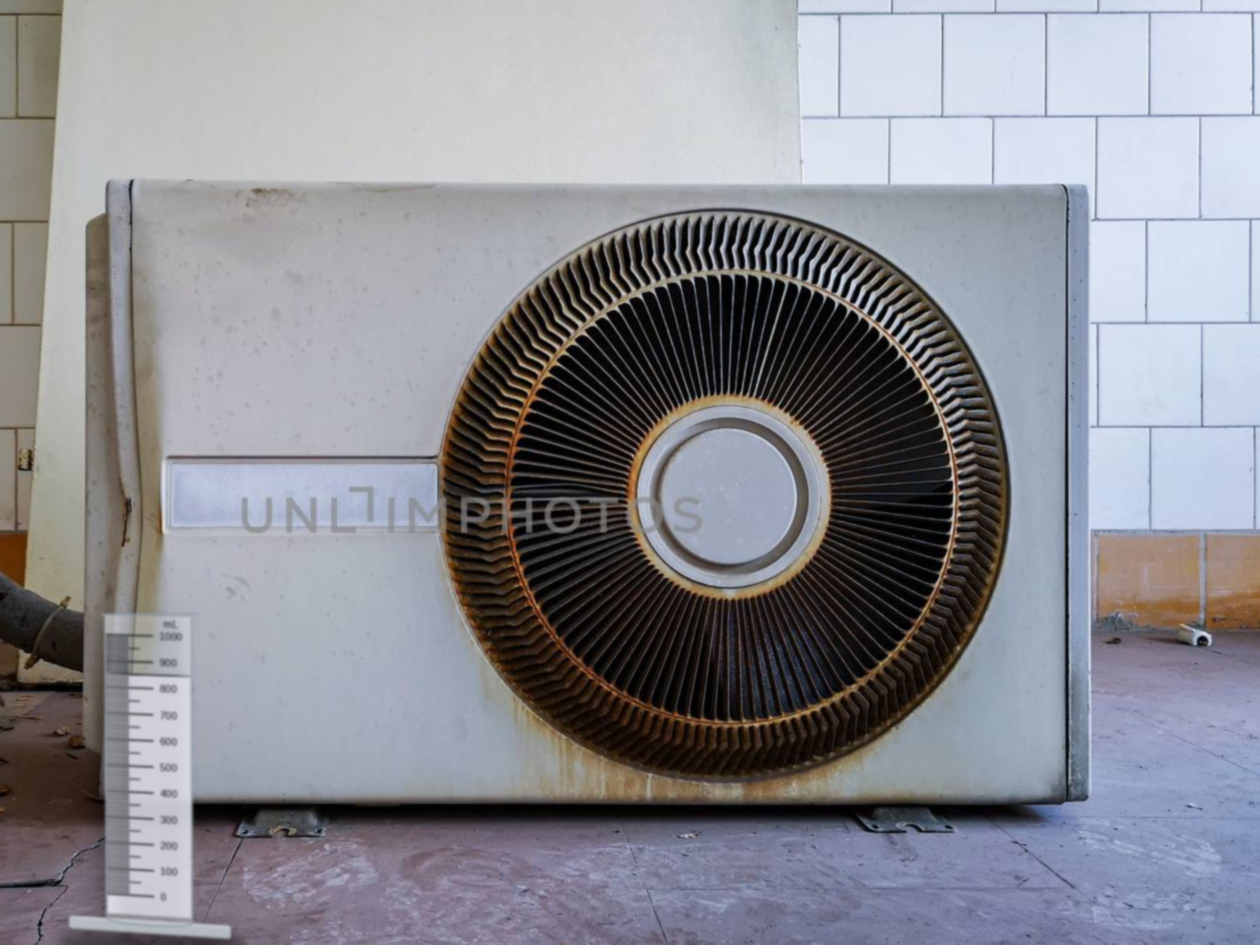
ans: mL 850
